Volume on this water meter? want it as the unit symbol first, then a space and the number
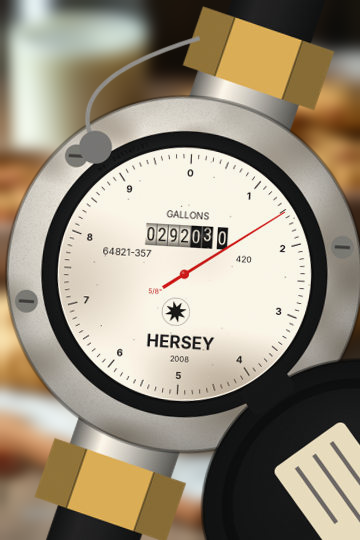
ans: gal 292031.5
